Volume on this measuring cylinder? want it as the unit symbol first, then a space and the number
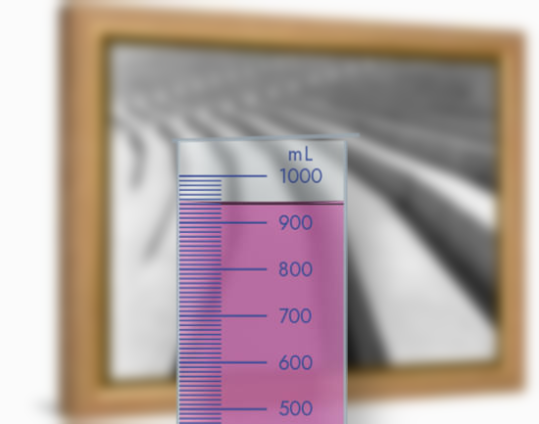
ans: mL 940
